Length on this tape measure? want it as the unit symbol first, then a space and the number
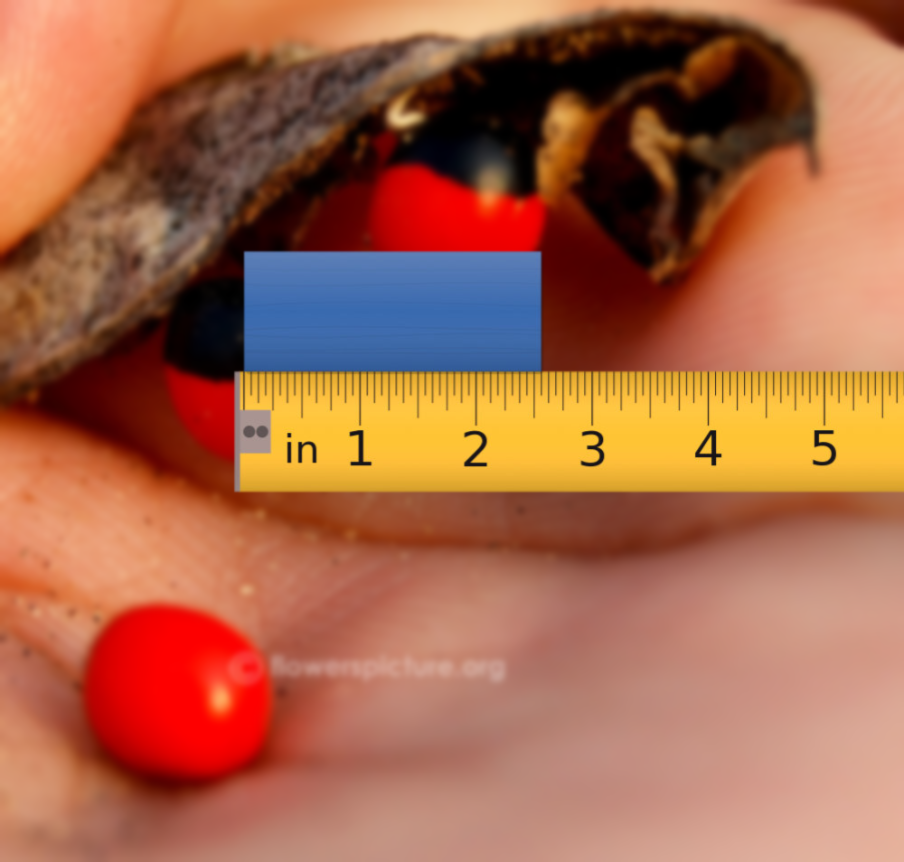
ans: in 2.5625
